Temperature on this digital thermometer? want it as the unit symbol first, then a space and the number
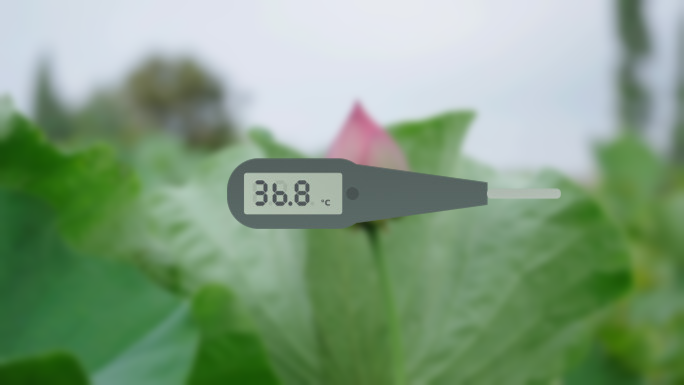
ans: °C 36.8
